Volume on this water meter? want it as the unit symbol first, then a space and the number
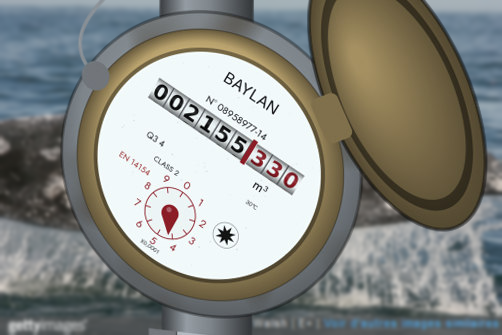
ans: m³ 2155.3304
